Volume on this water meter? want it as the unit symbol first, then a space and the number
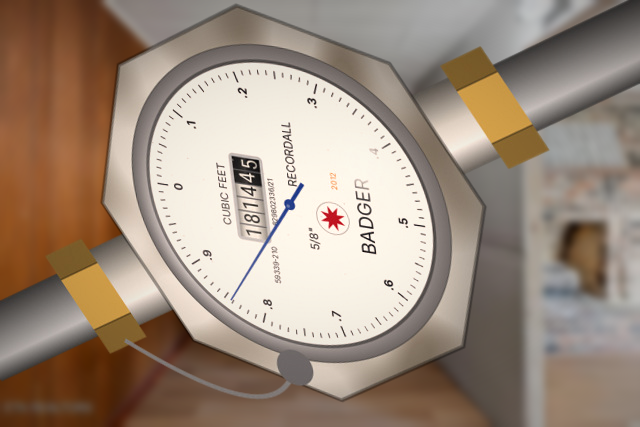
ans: ft³ 181444.84
